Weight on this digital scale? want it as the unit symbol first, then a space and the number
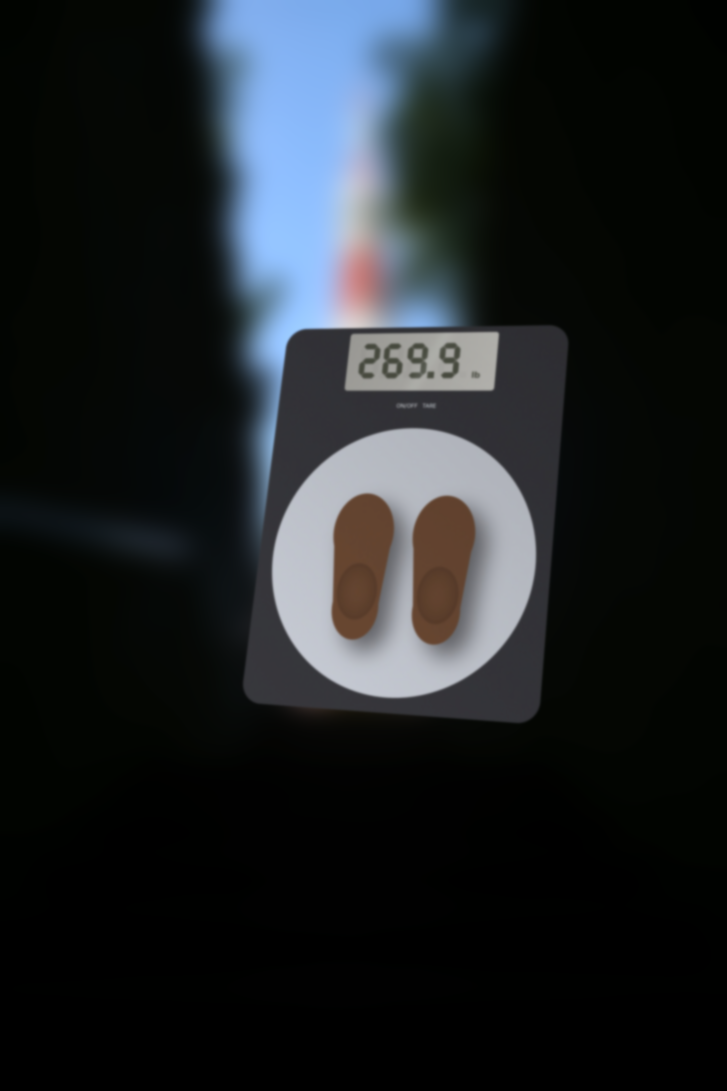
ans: lb 269.9
